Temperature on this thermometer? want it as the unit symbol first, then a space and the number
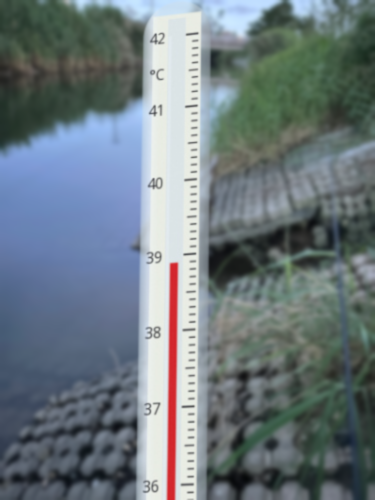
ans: °C 38.9
